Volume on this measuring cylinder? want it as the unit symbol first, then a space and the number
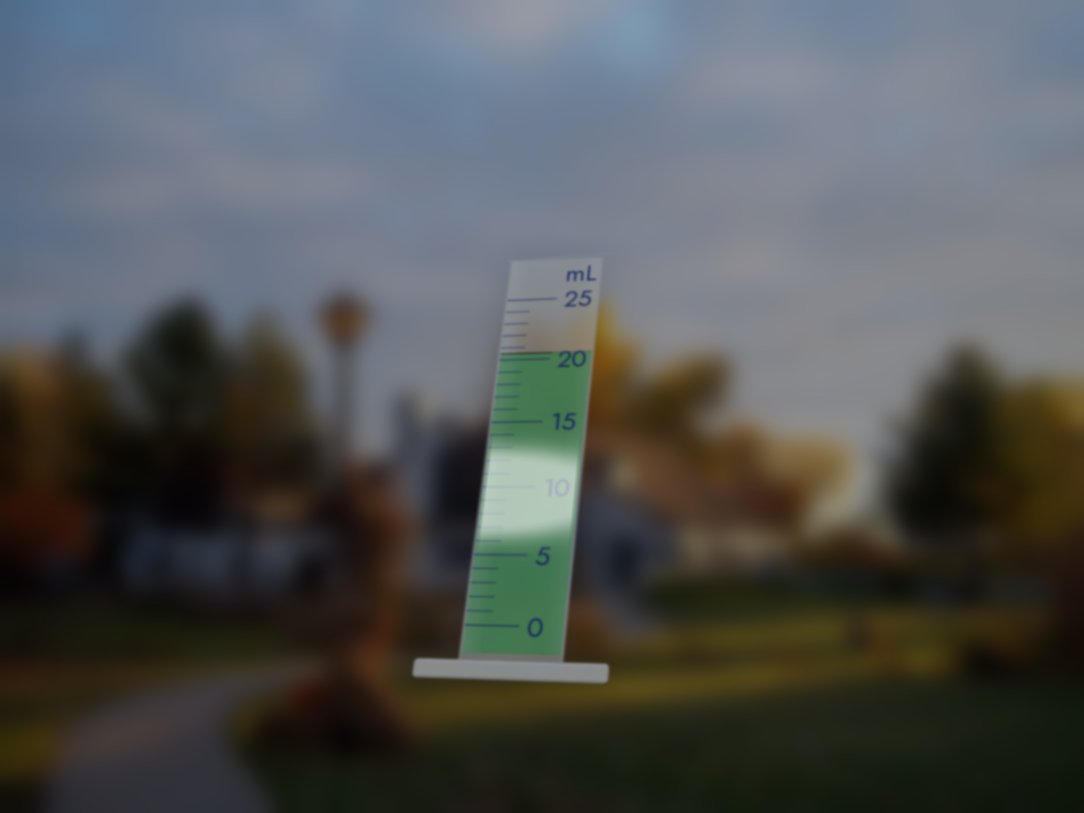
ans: mL 20.5
